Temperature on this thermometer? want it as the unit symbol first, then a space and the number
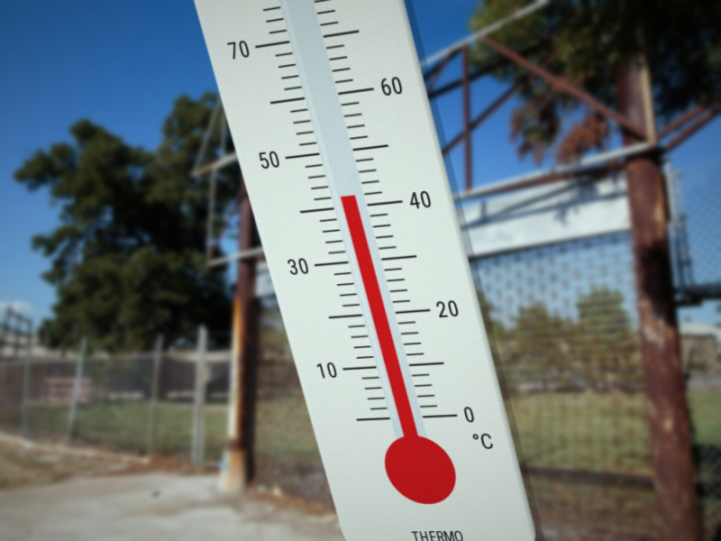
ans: °C 42
